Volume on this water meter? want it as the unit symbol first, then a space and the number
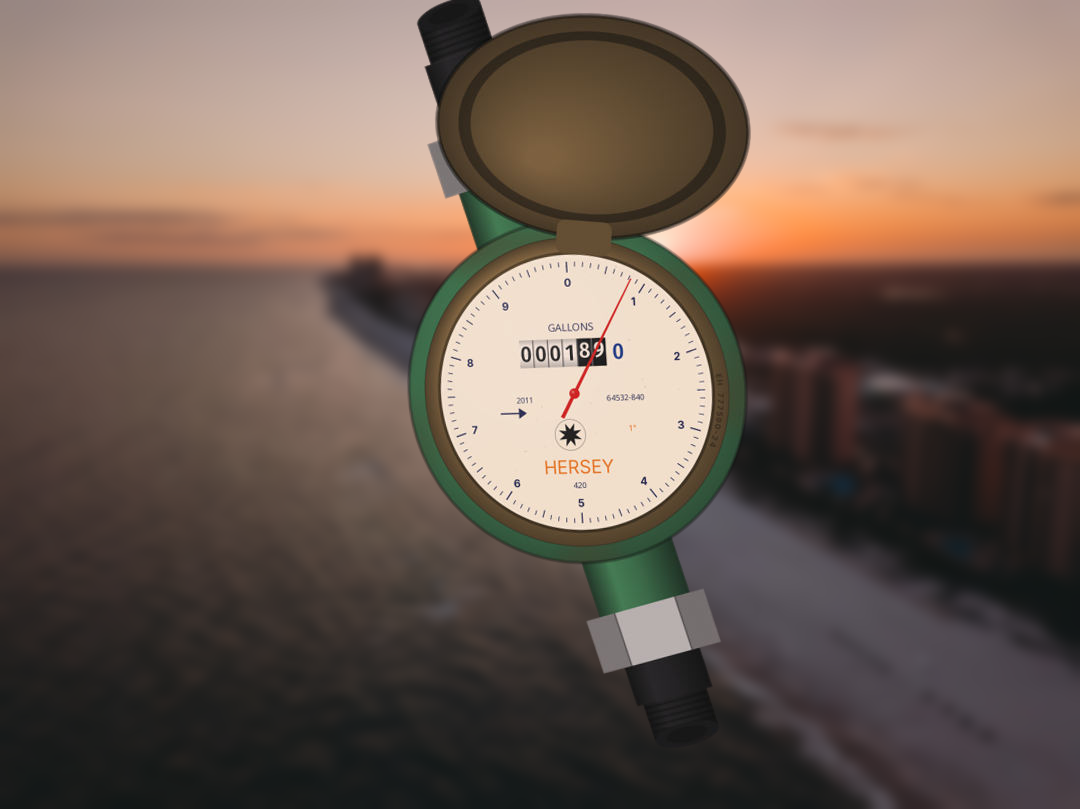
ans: gal 1890.8
